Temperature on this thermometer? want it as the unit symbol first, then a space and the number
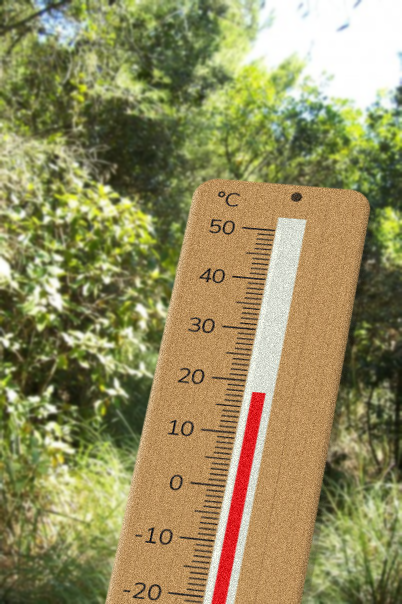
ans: °C 18
